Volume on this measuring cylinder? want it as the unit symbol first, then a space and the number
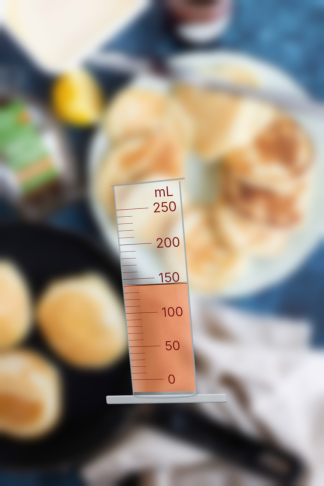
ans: mL 140
